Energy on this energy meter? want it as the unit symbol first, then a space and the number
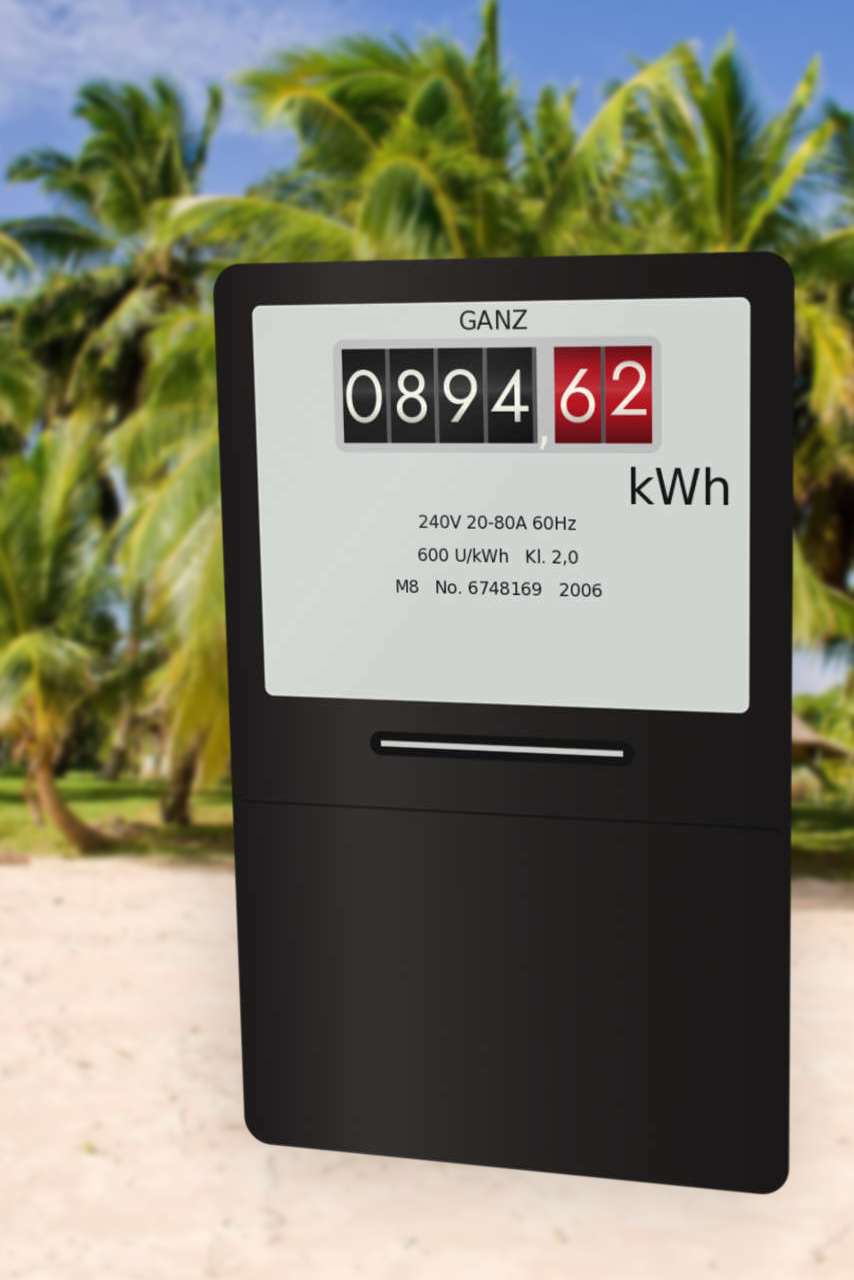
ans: kWh 894.62
